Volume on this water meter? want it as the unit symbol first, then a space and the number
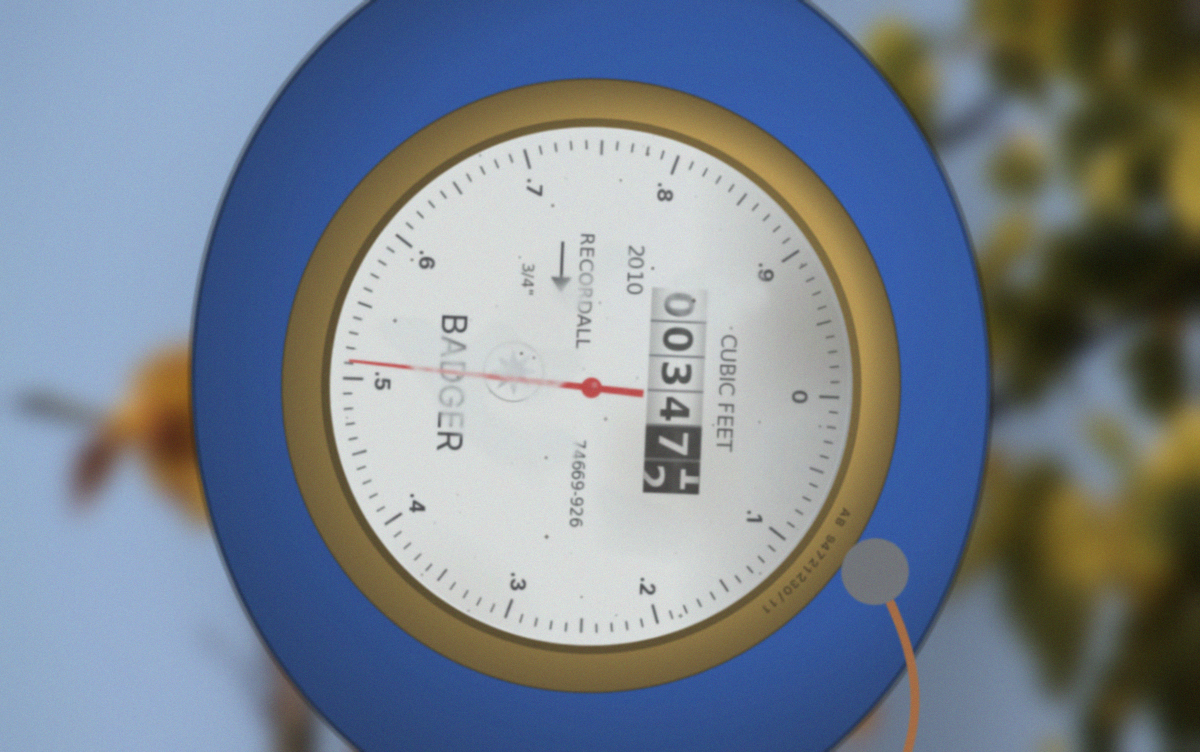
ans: ft³ 3471.51
